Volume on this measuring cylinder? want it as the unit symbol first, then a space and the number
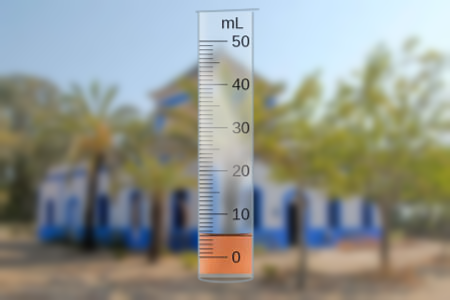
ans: mL 5
